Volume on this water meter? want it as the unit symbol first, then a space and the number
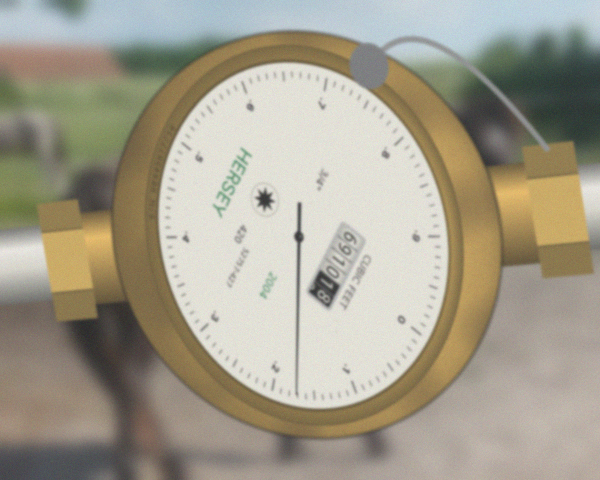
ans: ft³ 691018.17
